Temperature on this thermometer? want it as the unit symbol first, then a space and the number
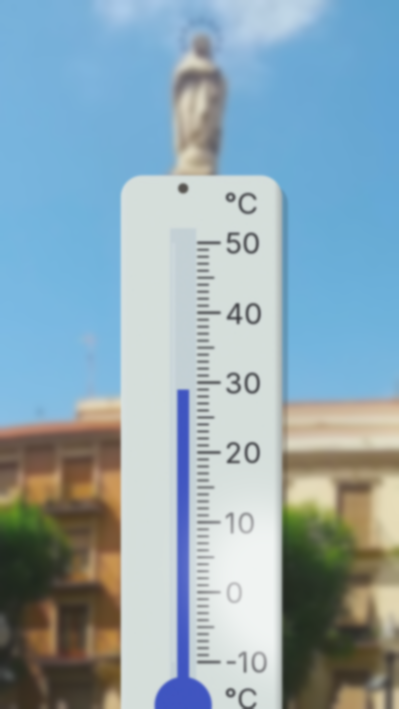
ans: °C 29
